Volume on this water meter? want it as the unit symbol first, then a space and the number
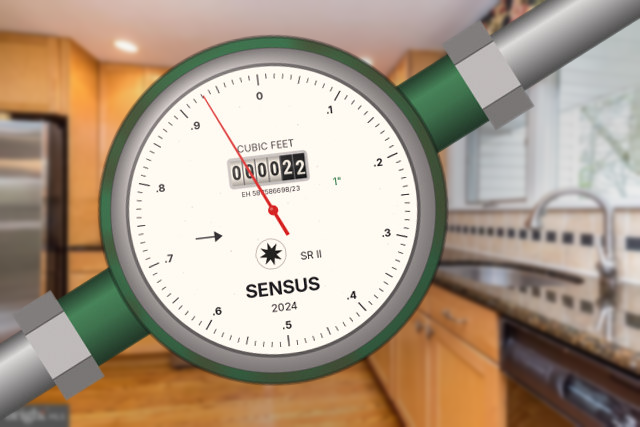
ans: ft³ 21.93
